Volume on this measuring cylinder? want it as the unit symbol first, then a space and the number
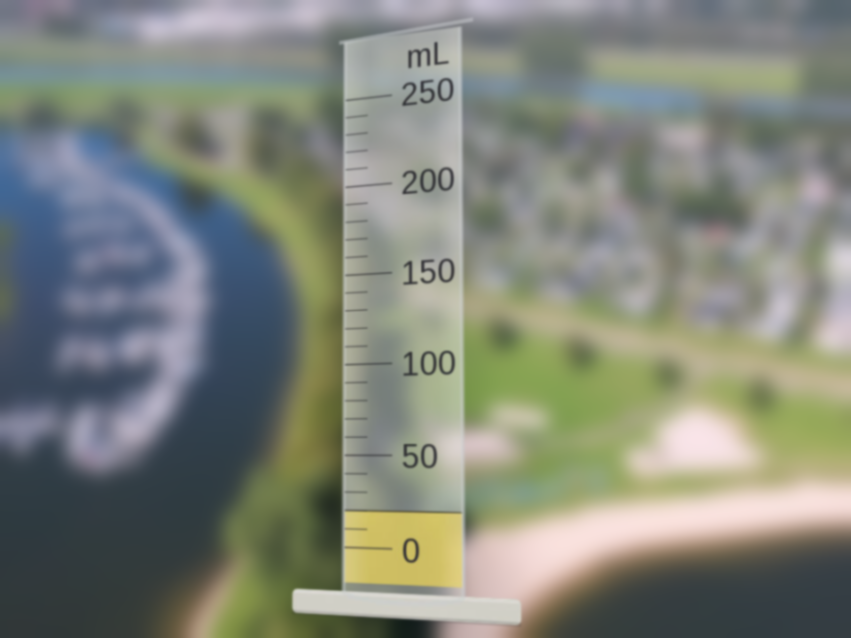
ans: mL 20
